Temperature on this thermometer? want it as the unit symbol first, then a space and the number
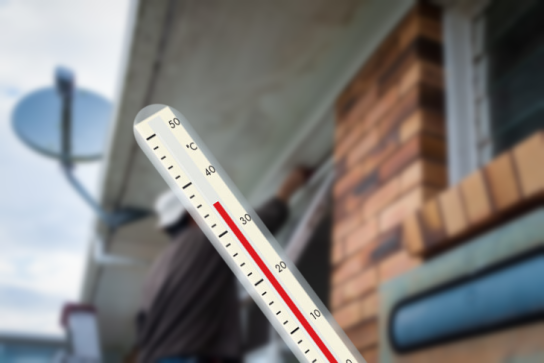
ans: °C 35
